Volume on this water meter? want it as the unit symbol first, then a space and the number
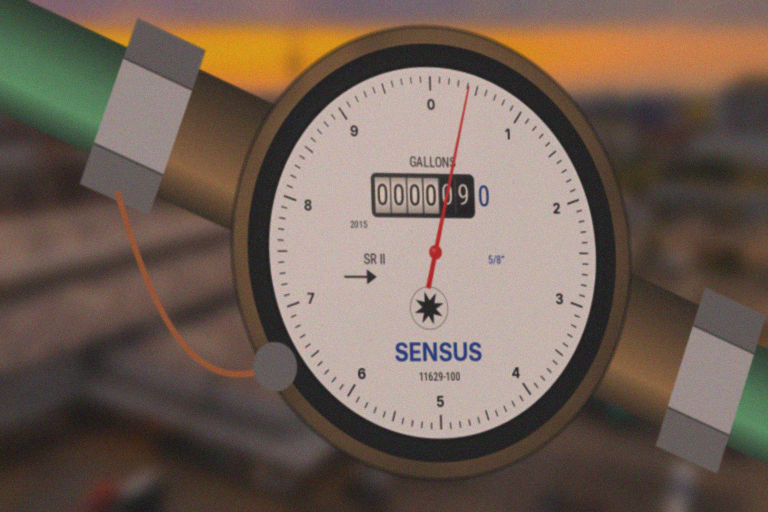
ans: gal 90.4
